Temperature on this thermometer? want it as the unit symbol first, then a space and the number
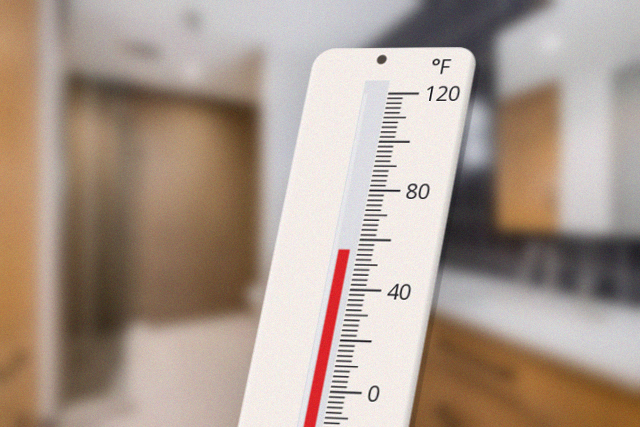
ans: °F 56
